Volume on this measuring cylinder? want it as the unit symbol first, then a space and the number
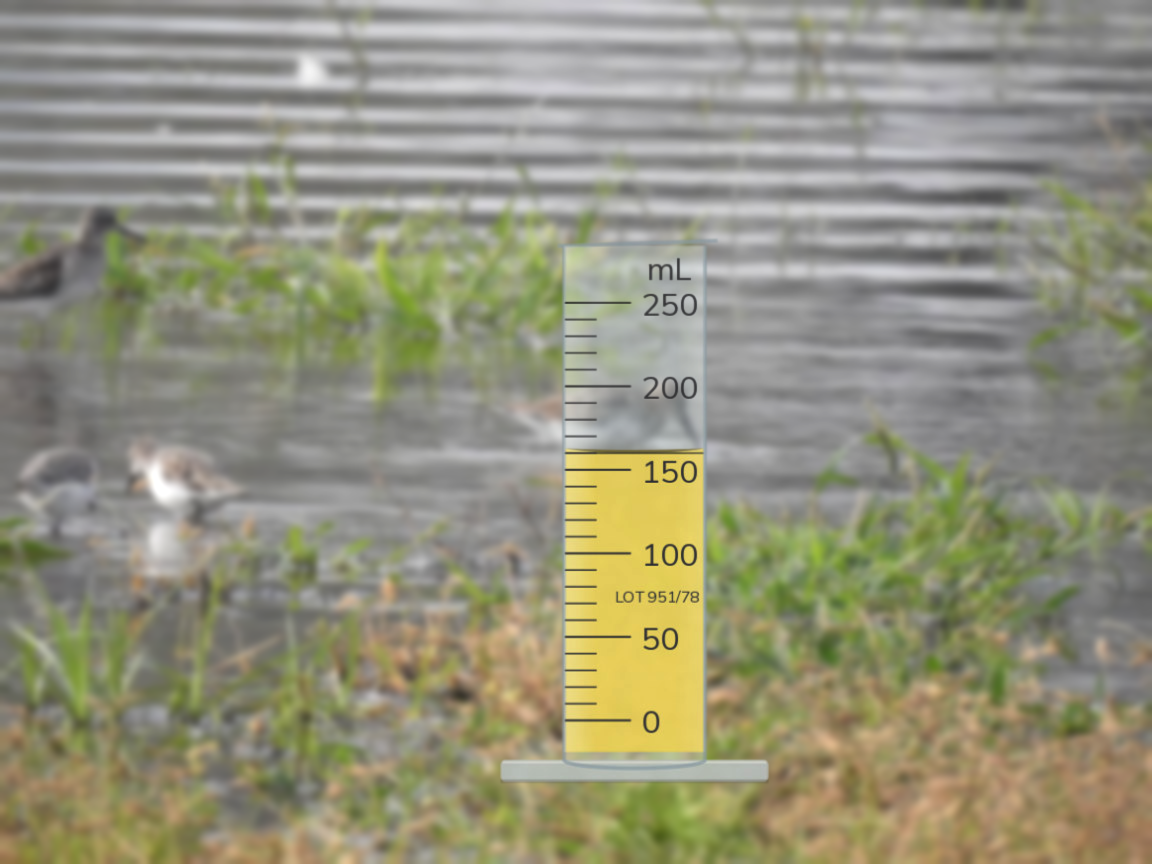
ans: mL 160
